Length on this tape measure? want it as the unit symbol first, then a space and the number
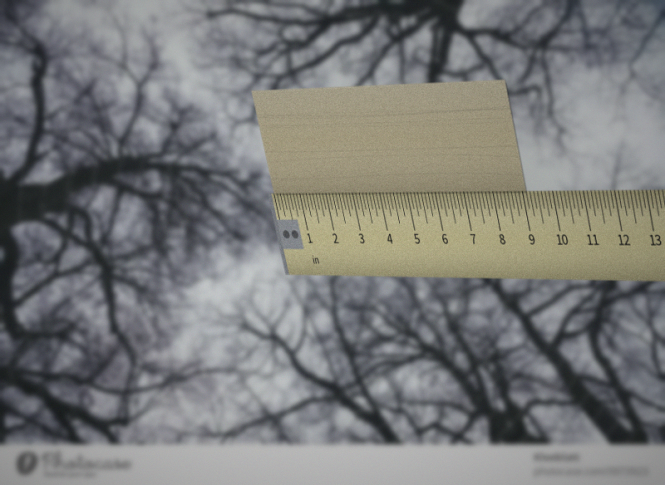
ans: in 9.125
